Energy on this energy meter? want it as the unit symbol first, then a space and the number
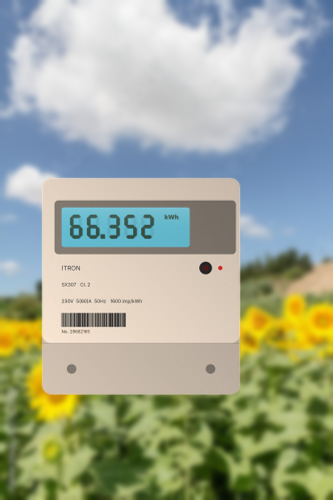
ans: kWh 66.352
